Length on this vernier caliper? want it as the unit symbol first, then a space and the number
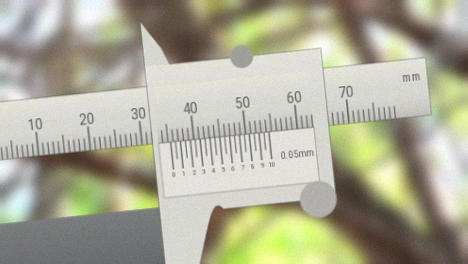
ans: mm 35.5
